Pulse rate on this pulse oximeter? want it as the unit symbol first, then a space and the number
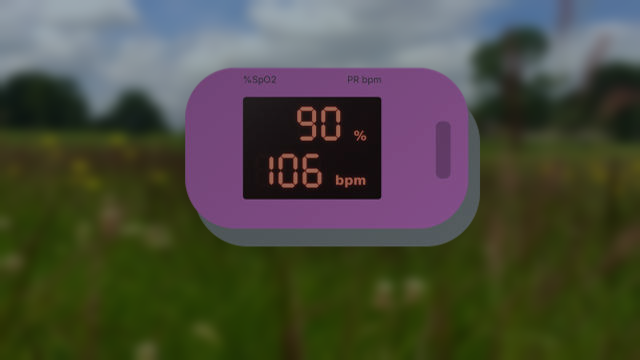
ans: bpm 106
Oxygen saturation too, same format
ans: % 90
